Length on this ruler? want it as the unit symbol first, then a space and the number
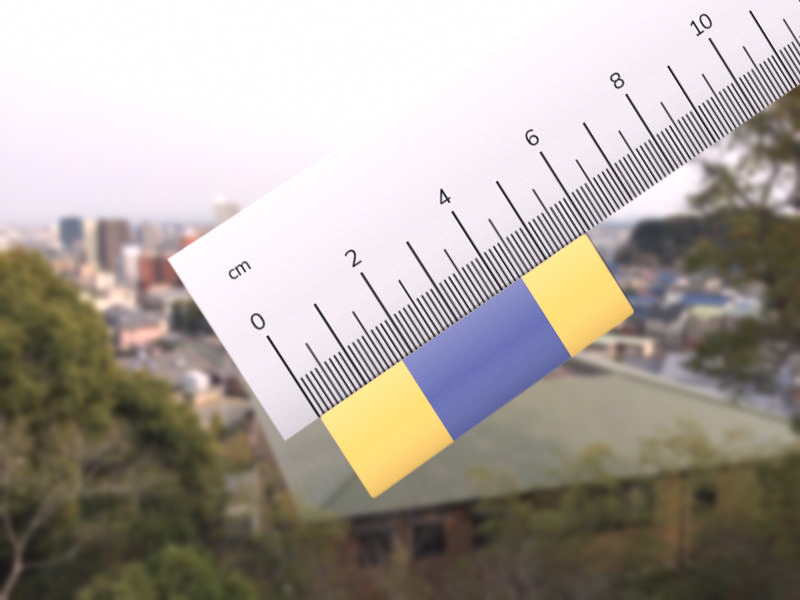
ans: cm 5.9
